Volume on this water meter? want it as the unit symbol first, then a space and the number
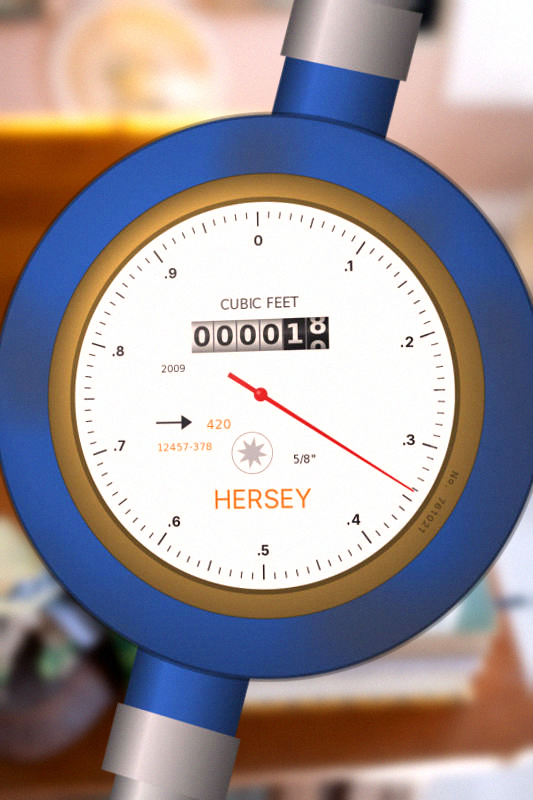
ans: ft³ 18.34
